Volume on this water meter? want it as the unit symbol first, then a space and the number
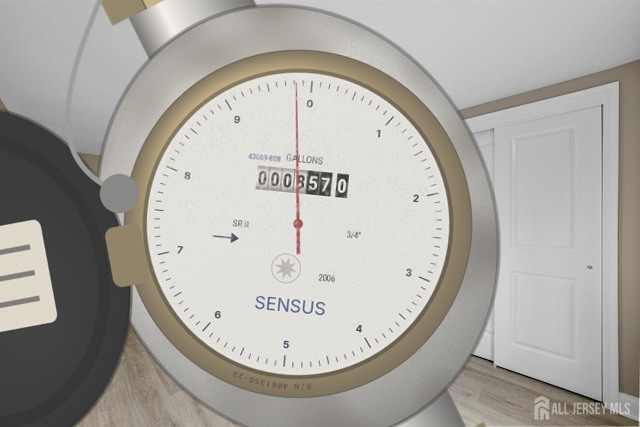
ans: gal 8569.8
